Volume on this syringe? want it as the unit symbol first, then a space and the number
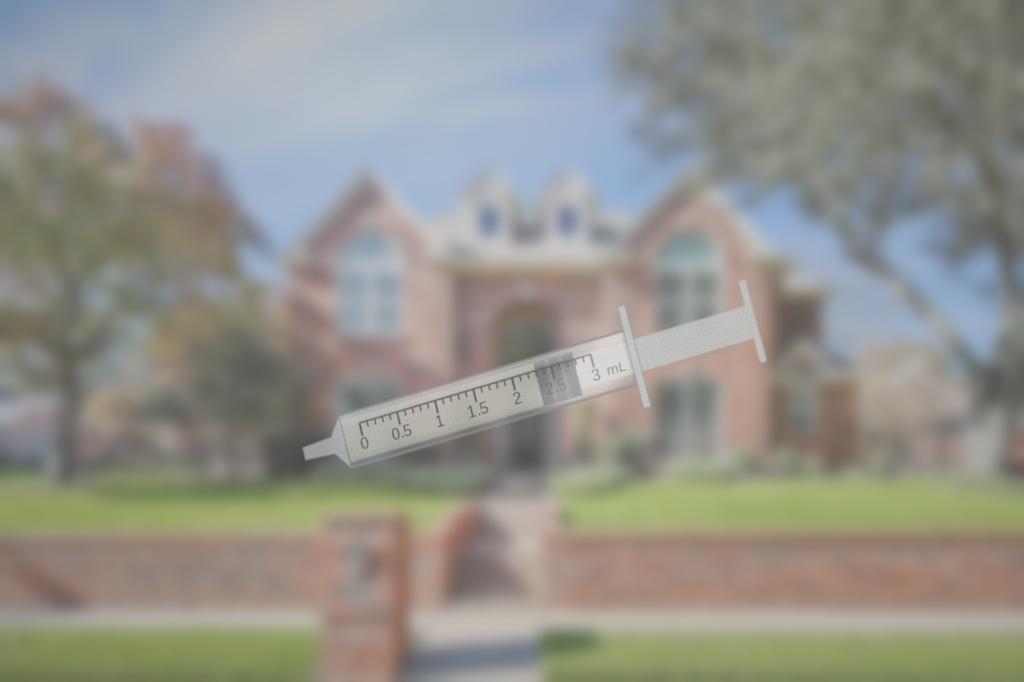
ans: mL 2.3
